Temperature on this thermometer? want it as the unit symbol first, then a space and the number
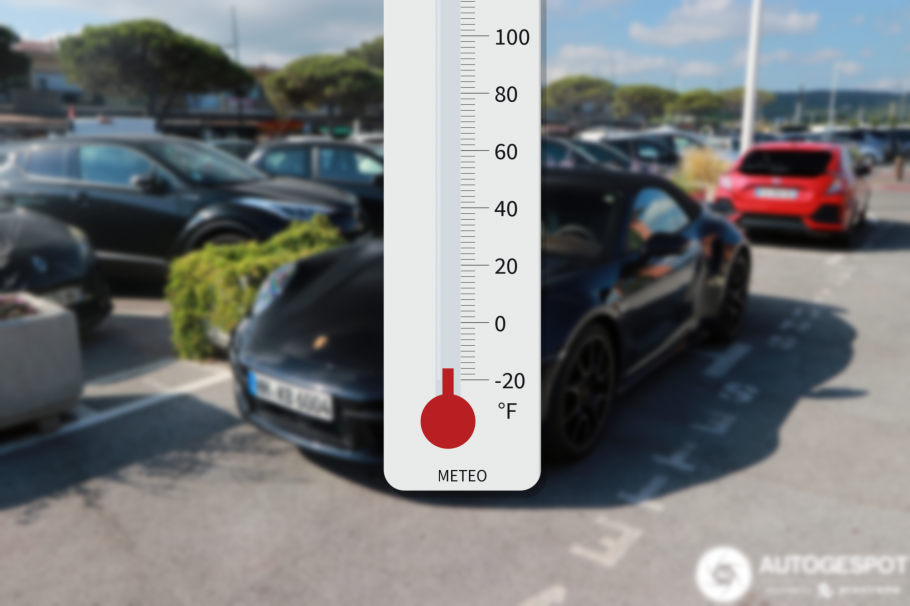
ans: °F -16
